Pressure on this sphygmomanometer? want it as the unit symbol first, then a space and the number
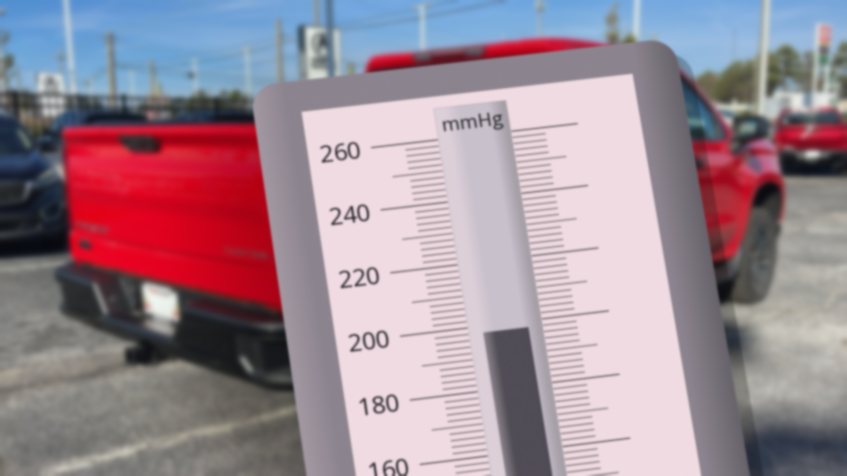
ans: mmHg 198
